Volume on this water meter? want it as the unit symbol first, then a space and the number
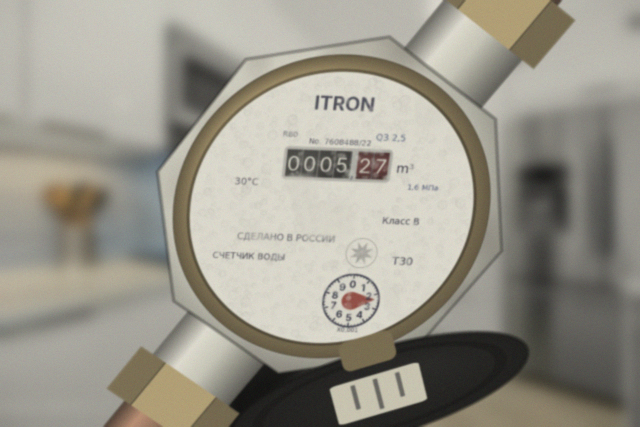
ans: m³ 5.272
